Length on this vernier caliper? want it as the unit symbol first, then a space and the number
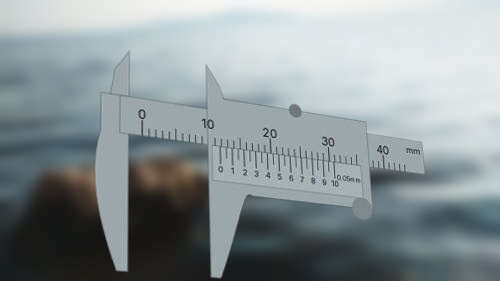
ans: mm 11.8
